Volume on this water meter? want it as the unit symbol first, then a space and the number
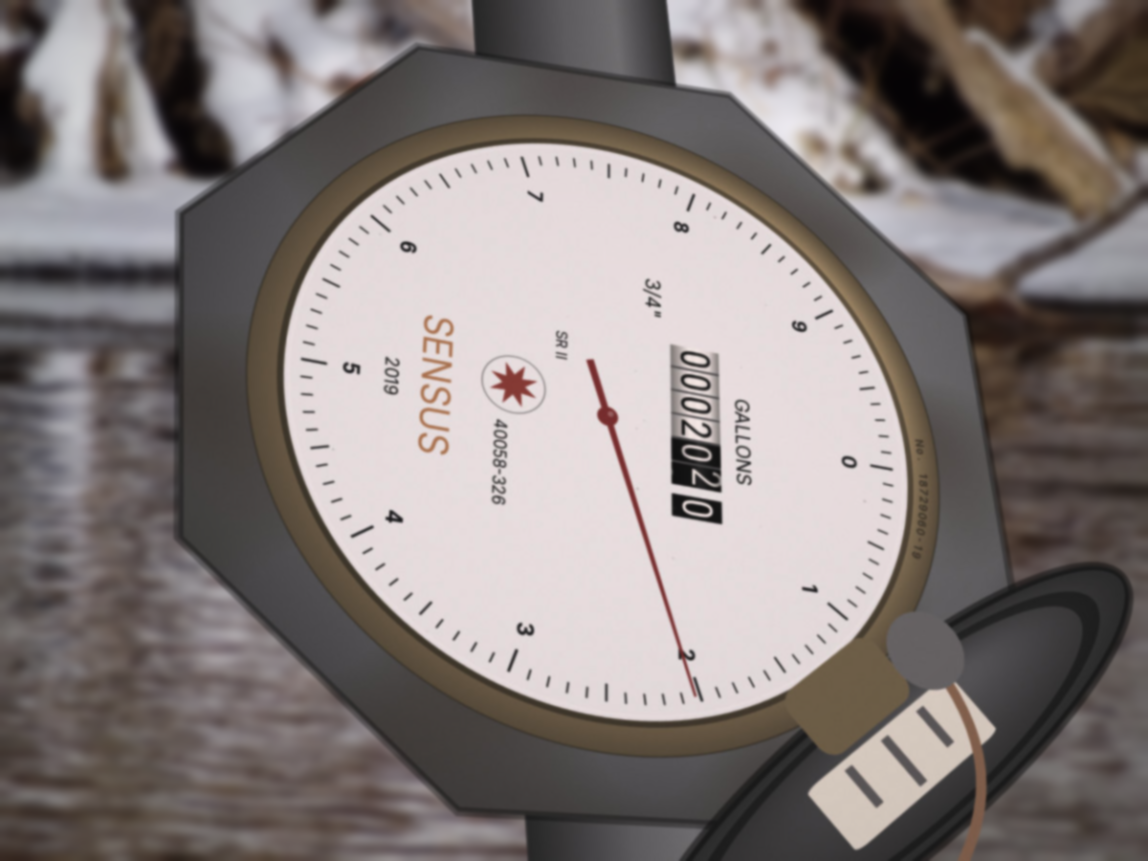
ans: gal 2022.0
